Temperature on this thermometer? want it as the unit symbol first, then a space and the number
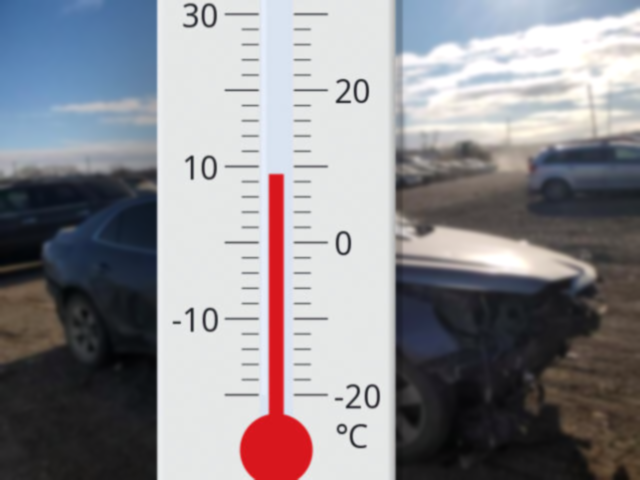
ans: °C 9
